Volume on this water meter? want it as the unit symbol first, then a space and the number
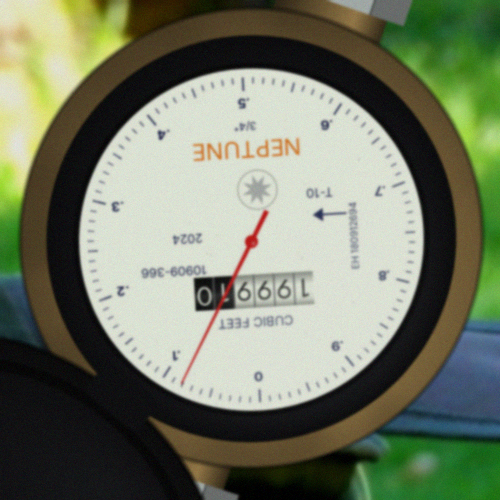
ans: ft³ 199910.08
